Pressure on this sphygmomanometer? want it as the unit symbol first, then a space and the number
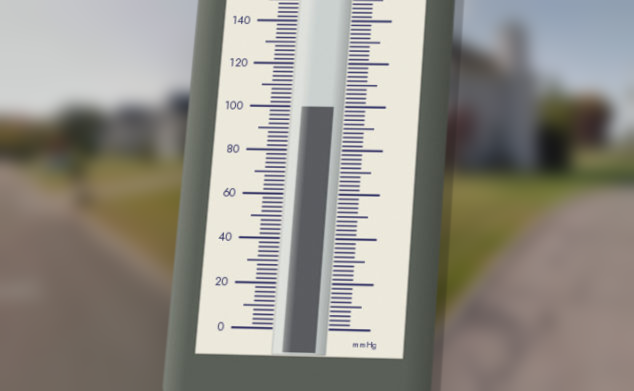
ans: mmHg 100
